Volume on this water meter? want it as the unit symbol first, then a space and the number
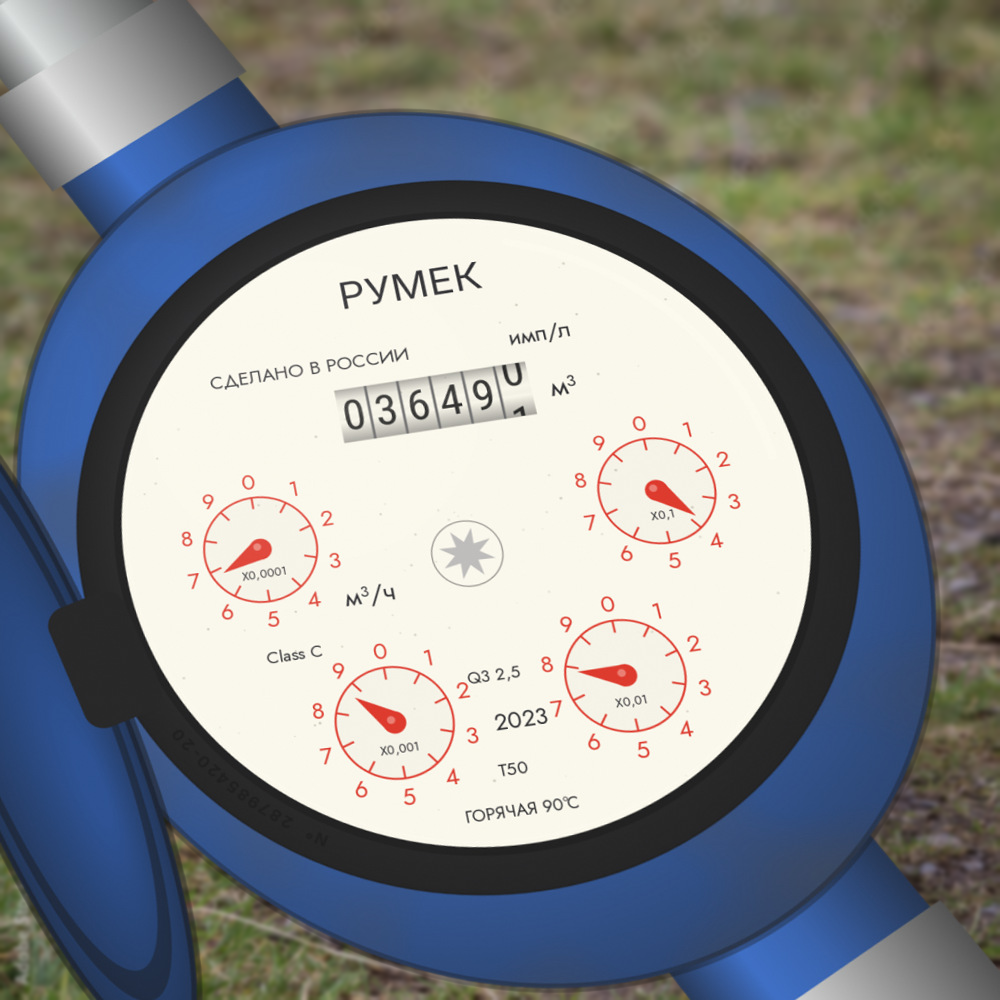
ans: m³ 36490.3786
